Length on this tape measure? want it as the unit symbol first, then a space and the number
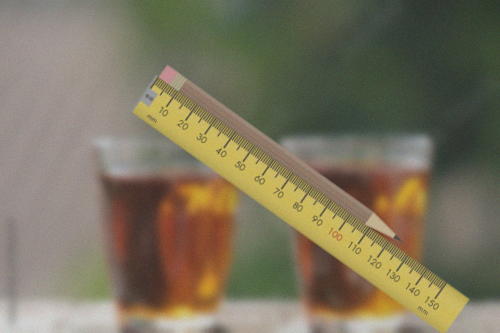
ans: mm 125
